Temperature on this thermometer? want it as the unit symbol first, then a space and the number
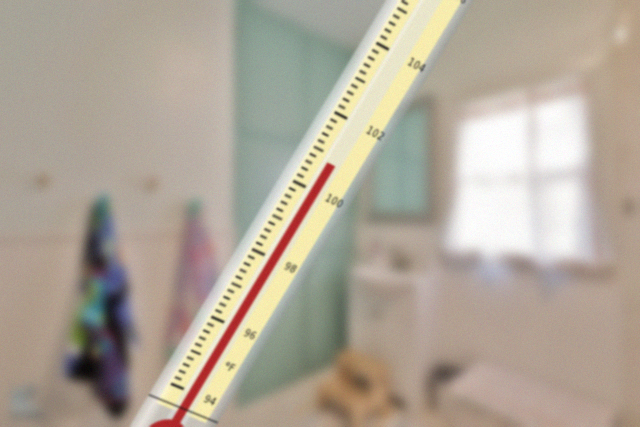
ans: °F 100.8
